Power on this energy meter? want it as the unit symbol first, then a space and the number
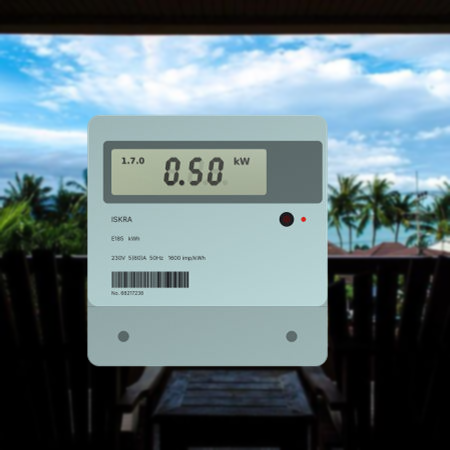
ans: kW 0.50
